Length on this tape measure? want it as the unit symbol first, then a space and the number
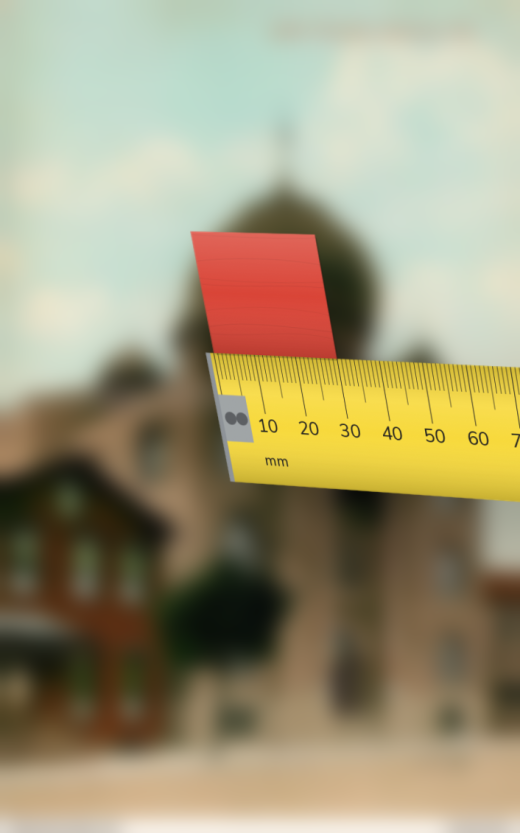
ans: mm 30
